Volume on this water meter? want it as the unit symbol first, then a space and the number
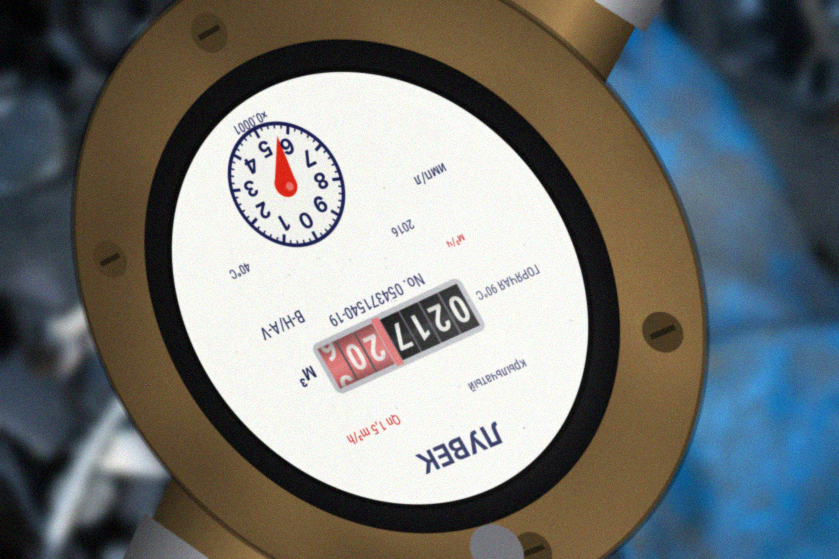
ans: m³ 217.2055
